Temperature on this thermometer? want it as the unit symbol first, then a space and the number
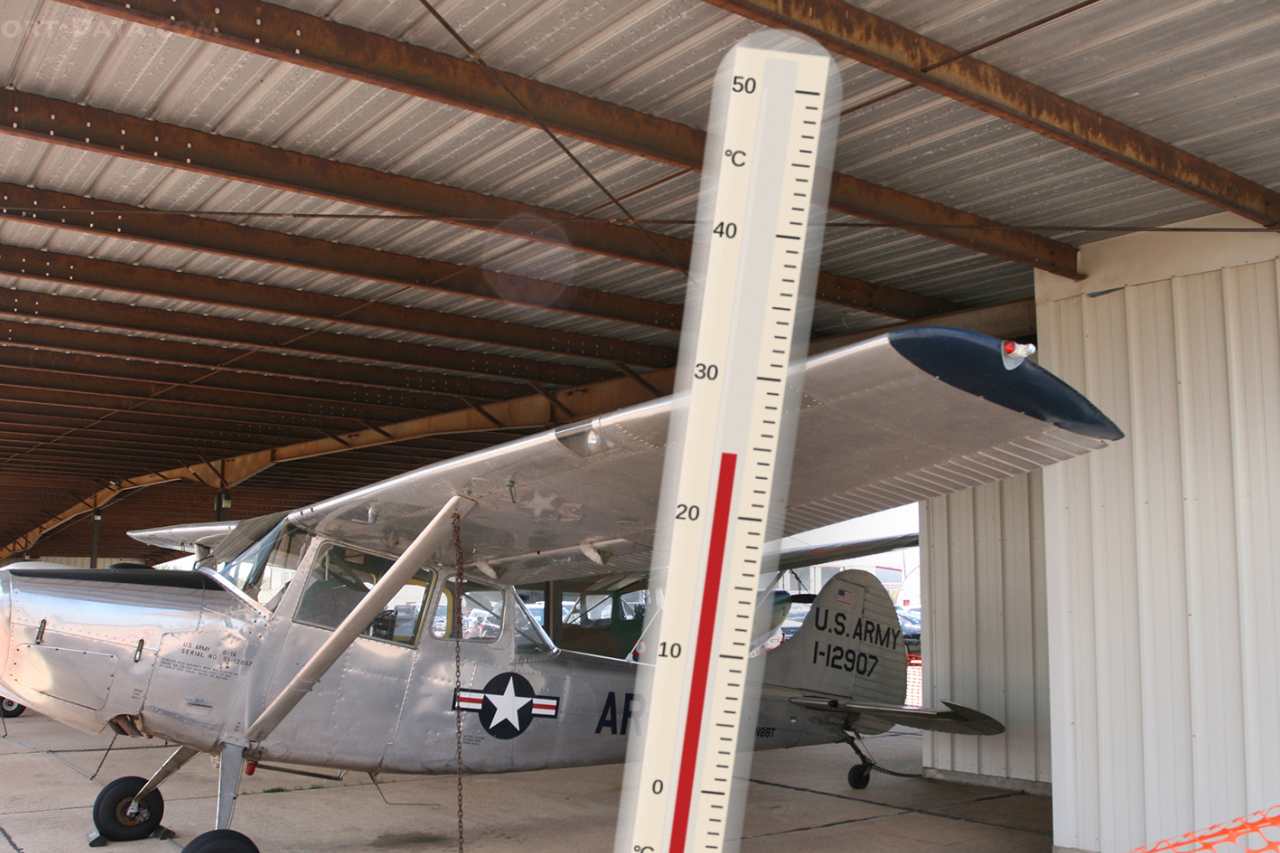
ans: °C 24.5
